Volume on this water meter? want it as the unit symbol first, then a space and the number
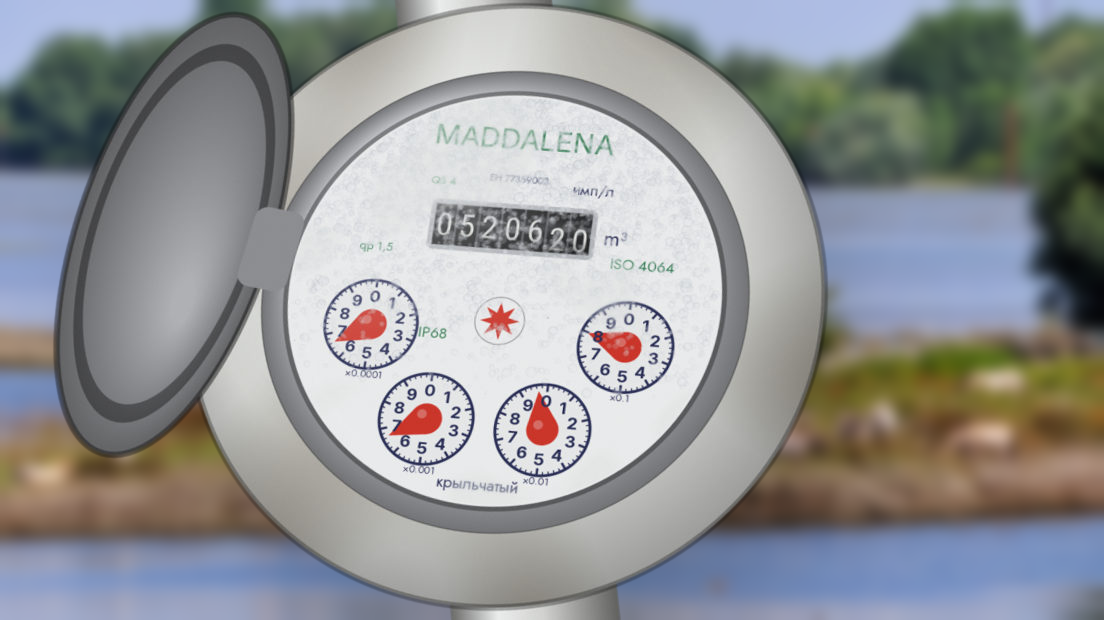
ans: m³ 520619.7966
